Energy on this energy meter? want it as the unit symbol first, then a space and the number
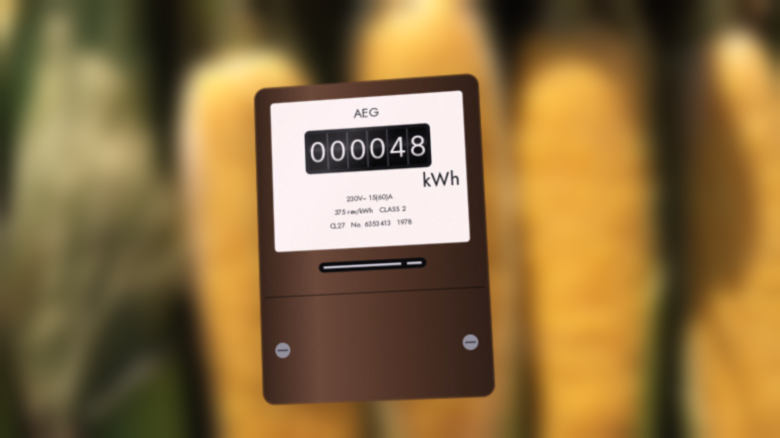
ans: kWh 48
